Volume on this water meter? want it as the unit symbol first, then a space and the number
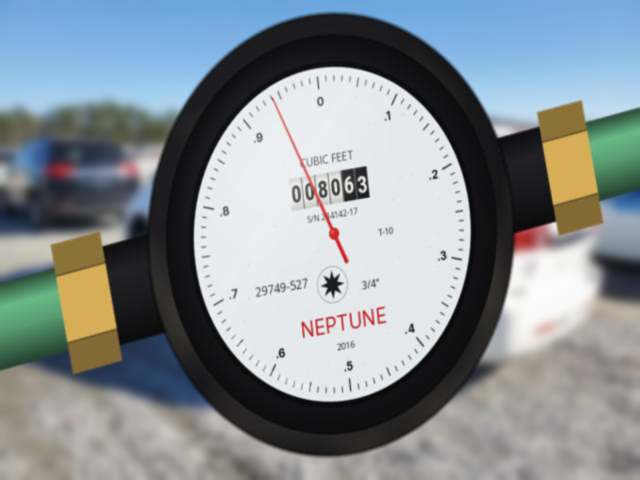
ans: ft³ 8062.94
